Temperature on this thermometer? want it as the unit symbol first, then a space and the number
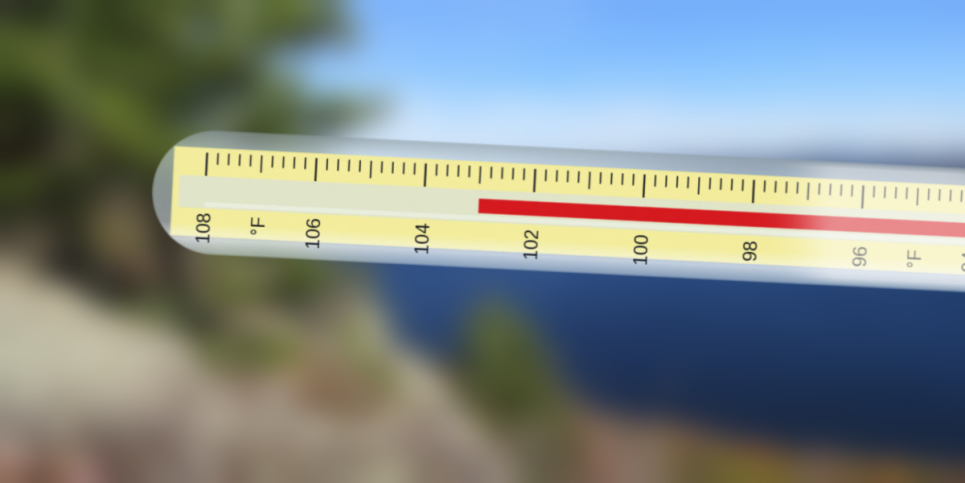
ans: °F 103
